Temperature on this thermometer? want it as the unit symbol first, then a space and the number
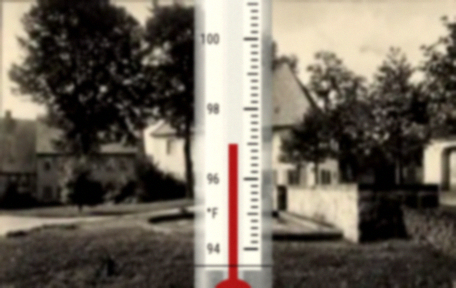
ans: °F 97
